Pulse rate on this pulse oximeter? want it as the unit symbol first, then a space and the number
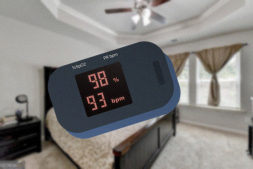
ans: bpm 93
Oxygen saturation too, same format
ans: % 98
